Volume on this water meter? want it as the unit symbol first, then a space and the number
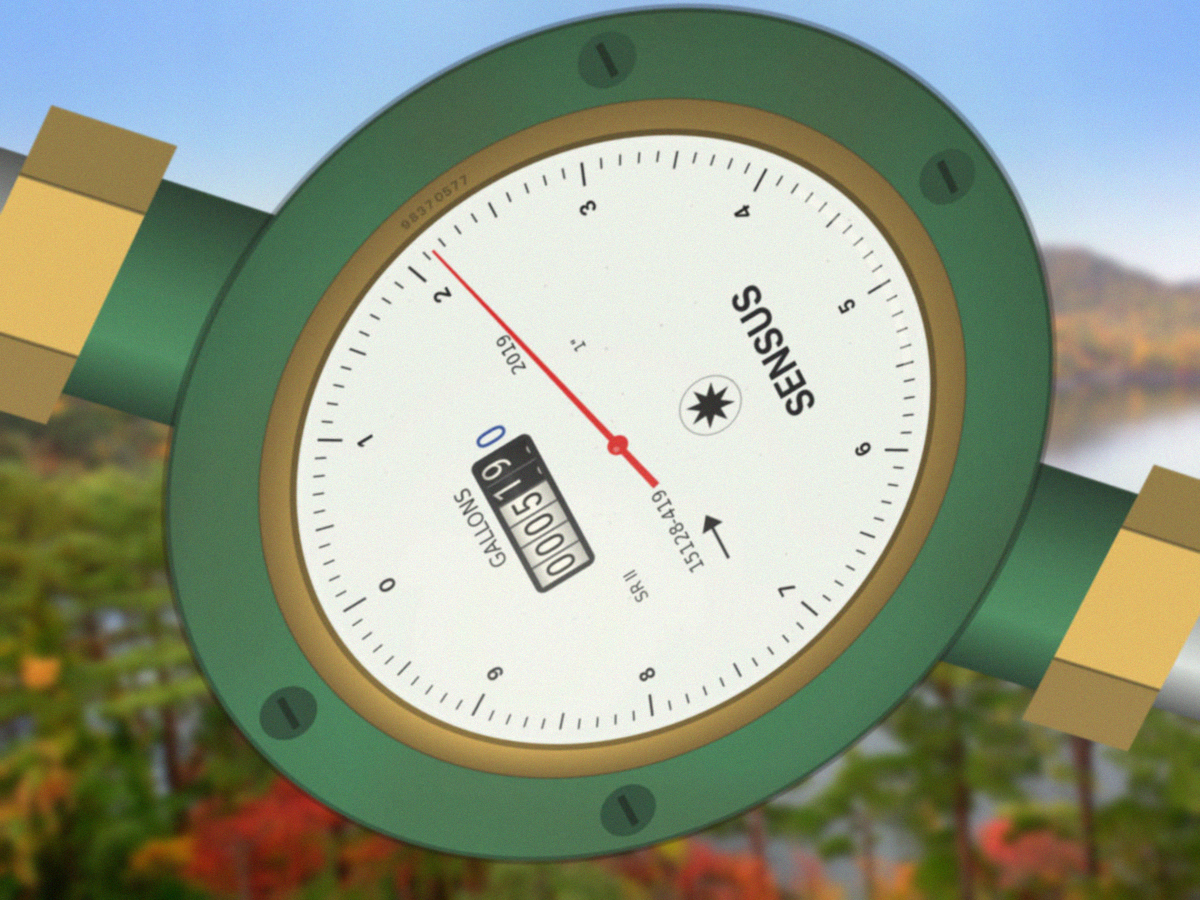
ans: gal 5192.1
